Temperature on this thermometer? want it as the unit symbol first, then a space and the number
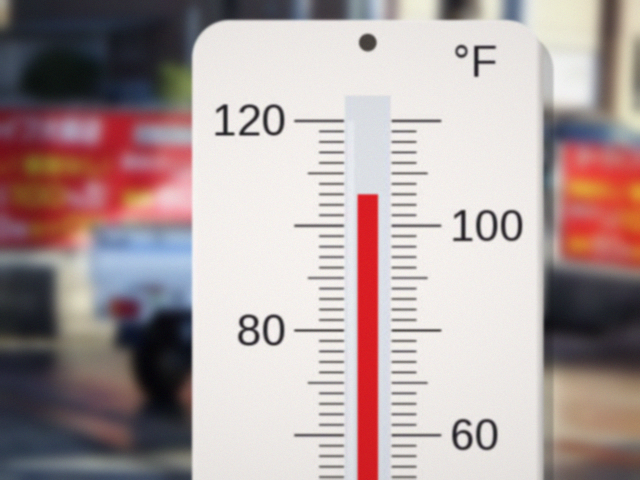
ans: °F 106
